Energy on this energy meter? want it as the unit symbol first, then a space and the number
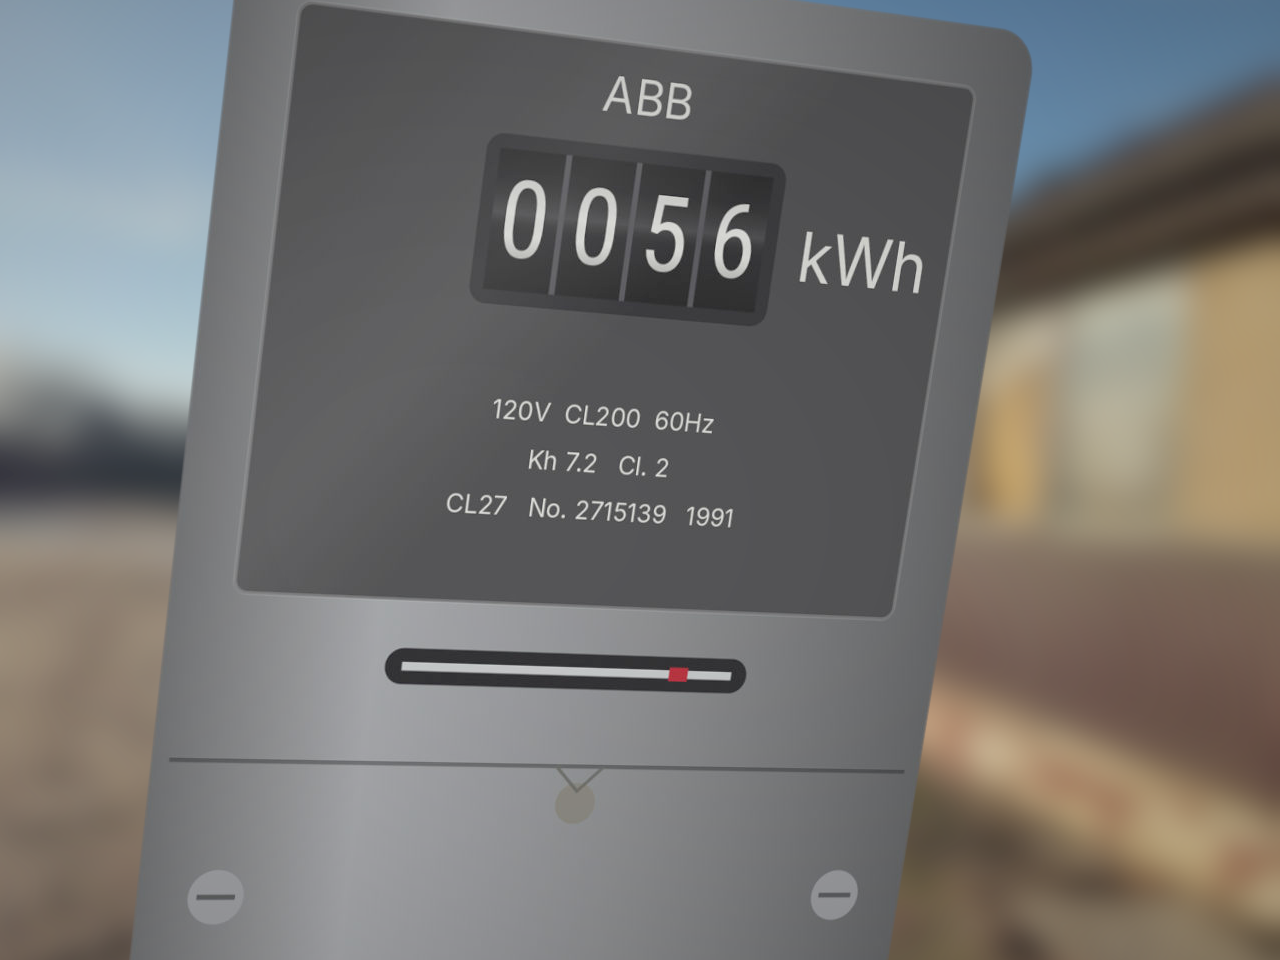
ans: kWh 56
